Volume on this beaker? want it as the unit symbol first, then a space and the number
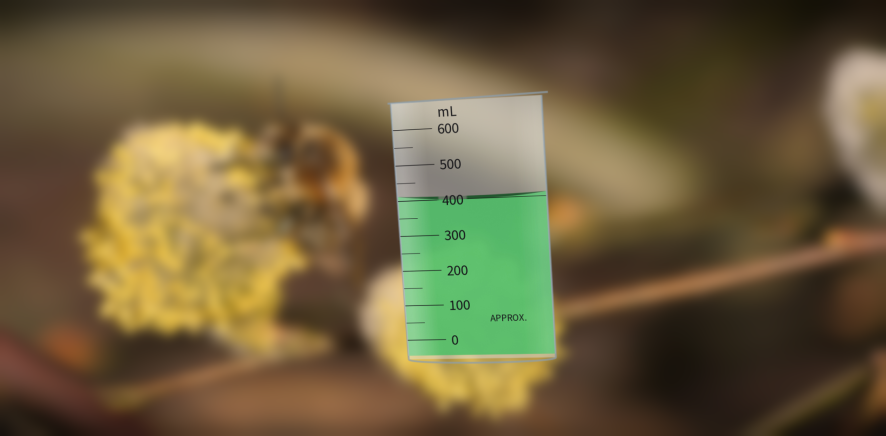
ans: mL 400
